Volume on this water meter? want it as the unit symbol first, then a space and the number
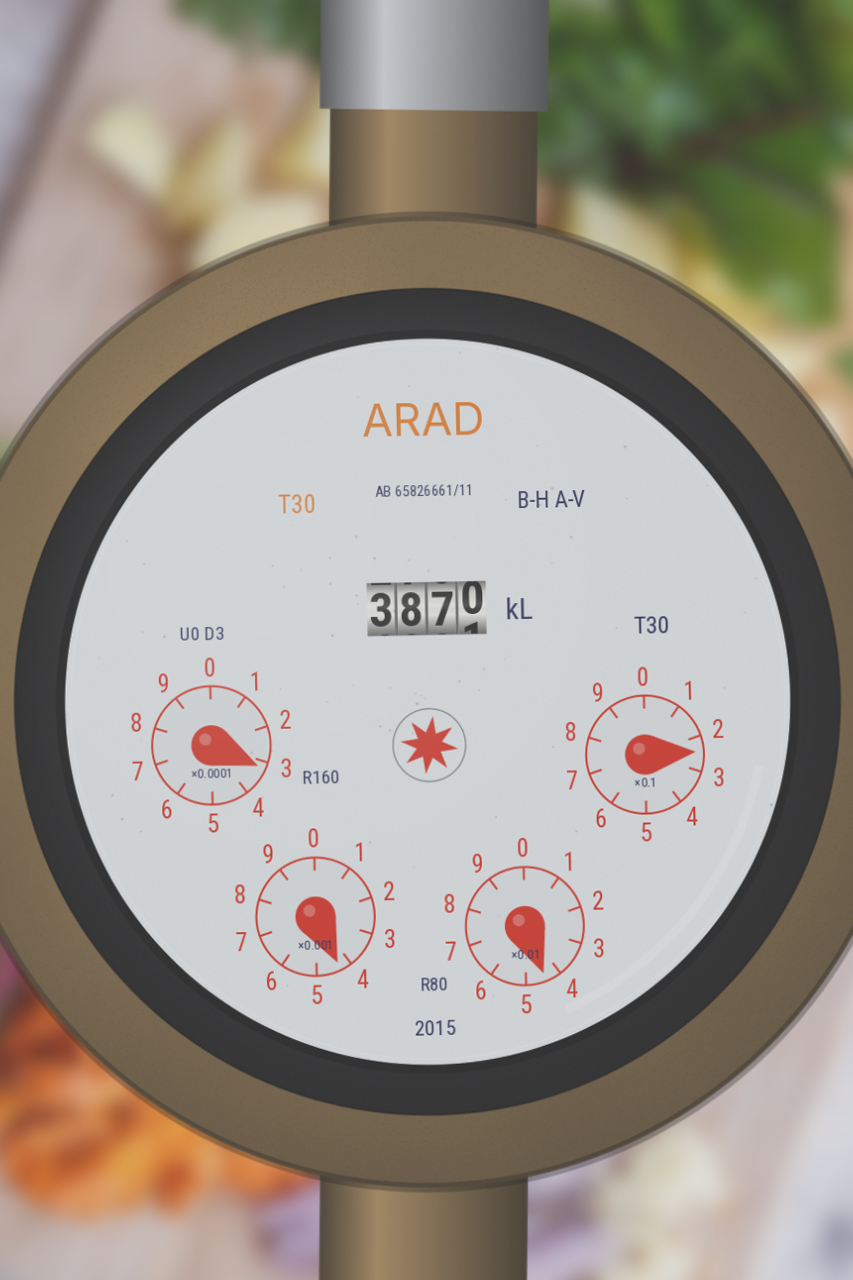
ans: kL 3870.2443
